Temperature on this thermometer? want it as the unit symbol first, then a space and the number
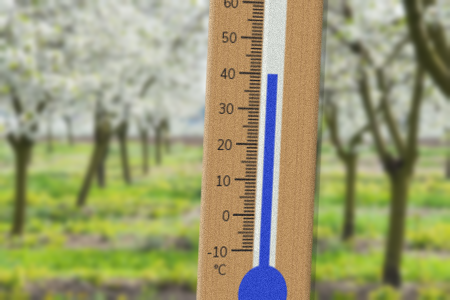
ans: °C 40
